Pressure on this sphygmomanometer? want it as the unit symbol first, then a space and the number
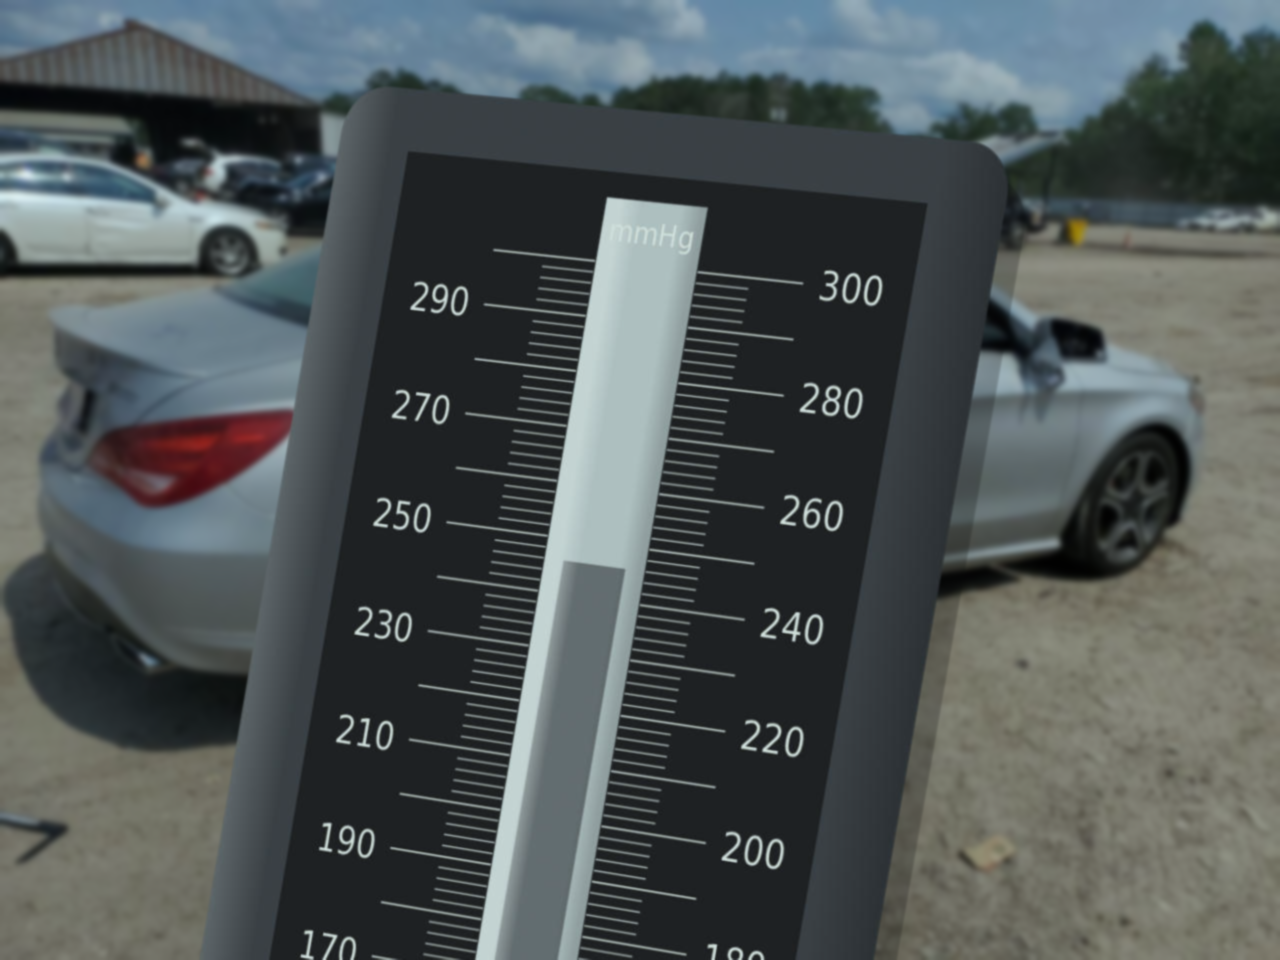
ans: mmHg 246
